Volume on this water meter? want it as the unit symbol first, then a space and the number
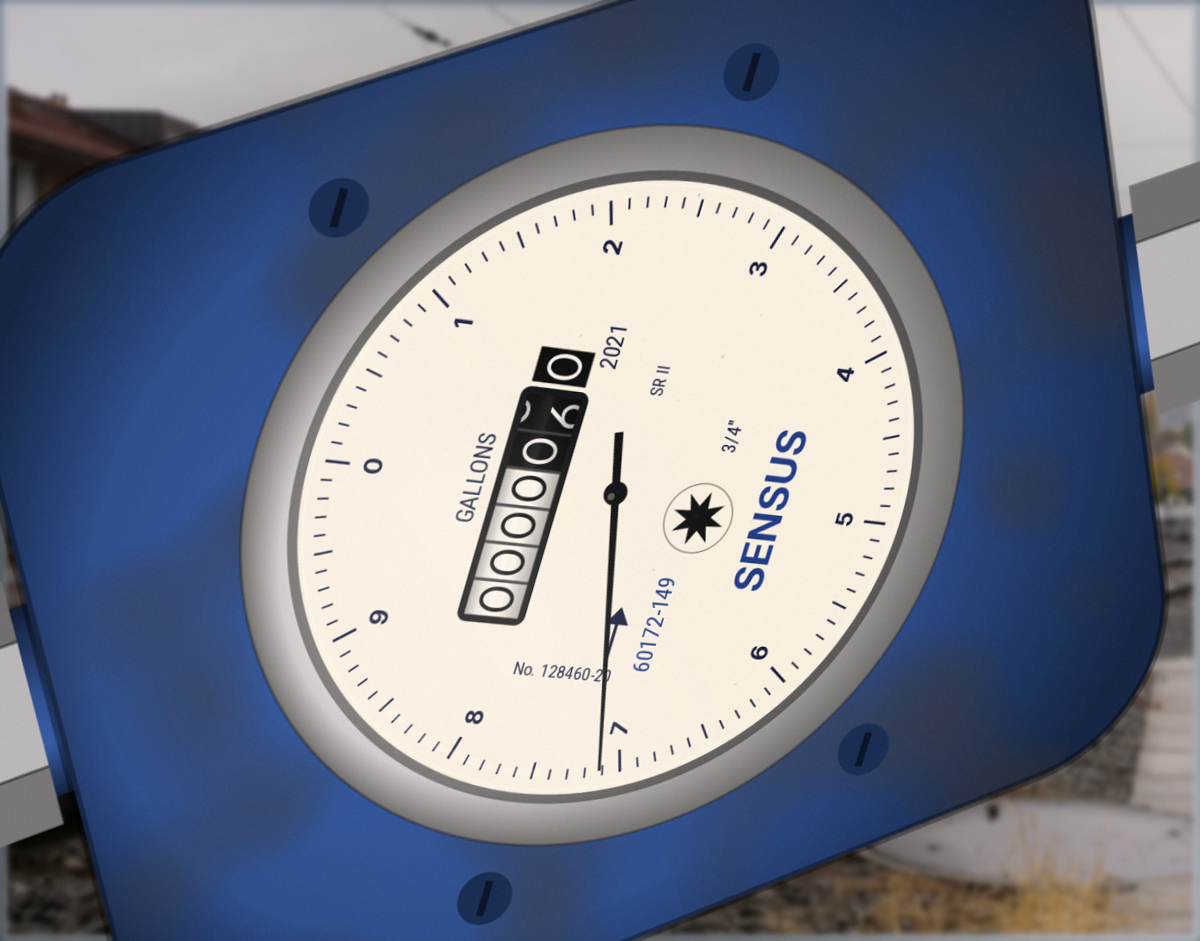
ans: gal 57.1
